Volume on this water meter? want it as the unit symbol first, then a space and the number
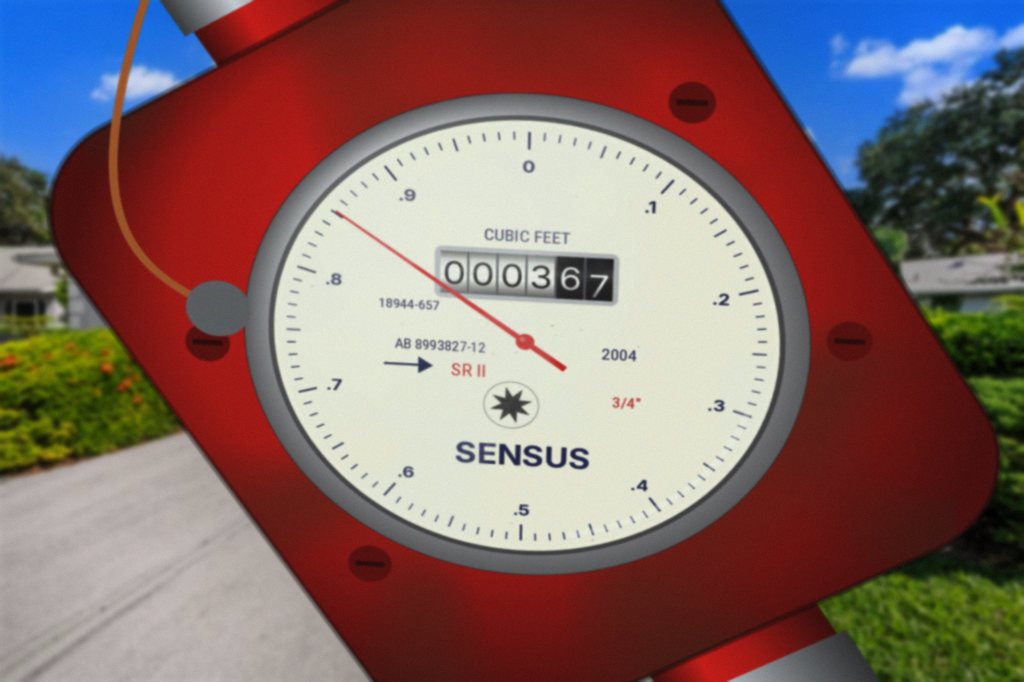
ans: ft³ 366.85
